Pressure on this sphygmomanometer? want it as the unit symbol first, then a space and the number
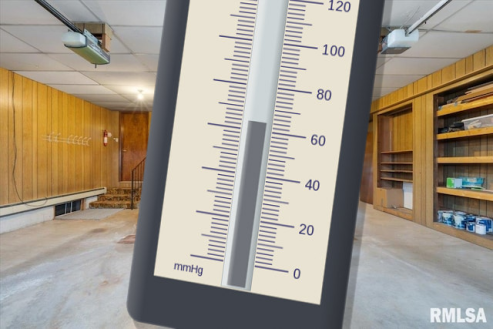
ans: mmHg 64
